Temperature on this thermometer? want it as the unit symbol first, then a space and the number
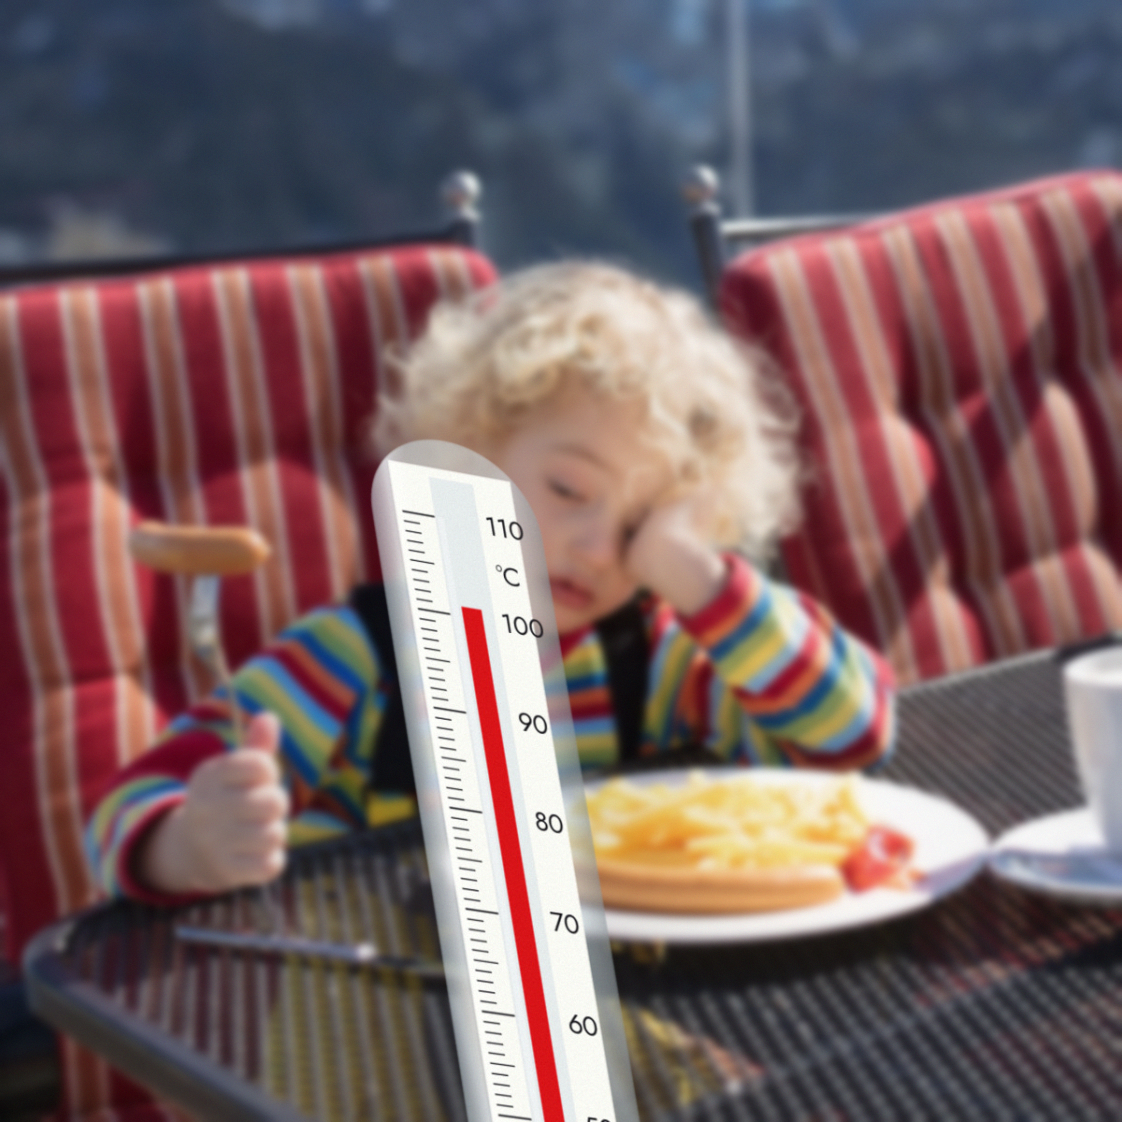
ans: °C 101
